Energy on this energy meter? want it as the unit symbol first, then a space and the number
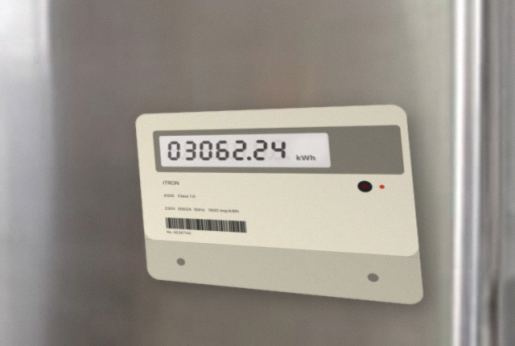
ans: kWh 3062.24
